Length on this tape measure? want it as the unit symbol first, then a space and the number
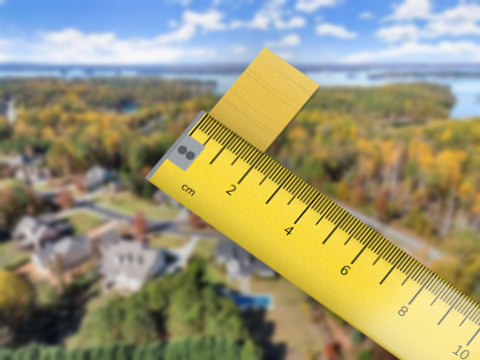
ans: cm 2
